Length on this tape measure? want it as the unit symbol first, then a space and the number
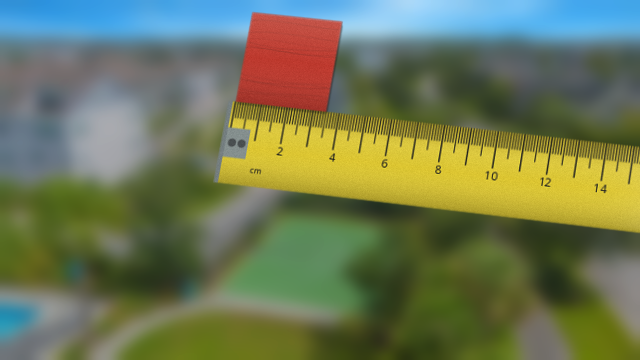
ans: cm 3.5
